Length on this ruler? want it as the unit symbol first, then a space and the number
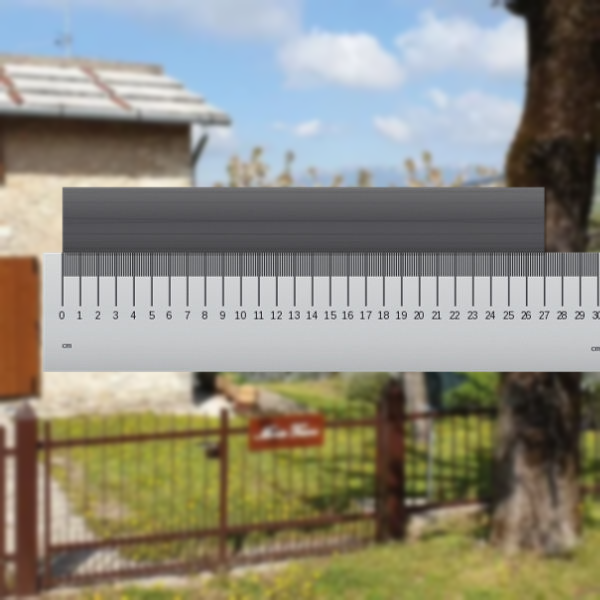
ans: cm 27
